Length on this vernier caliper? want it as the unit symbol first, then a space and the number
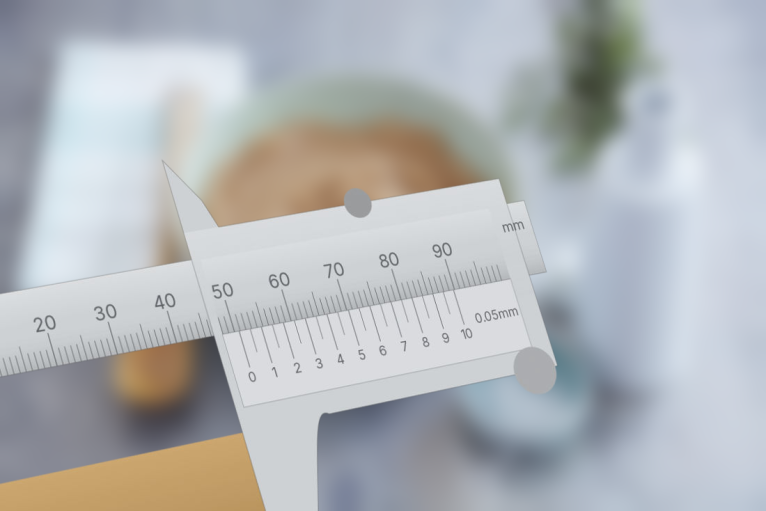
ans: mm 50.8
